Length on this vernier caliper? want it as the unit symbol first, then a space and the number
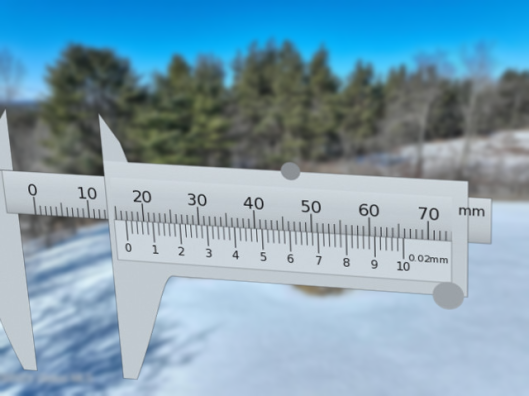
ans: mm 16.8
